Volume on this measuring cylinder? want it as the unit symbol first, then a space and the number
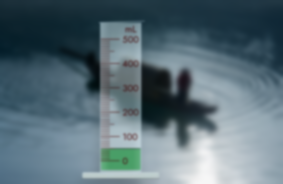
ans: mL 50
